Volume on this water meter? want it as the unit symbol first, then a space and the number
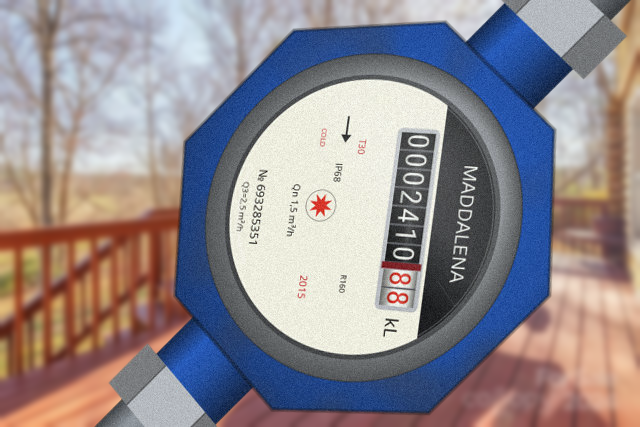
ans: kL 2410.88
